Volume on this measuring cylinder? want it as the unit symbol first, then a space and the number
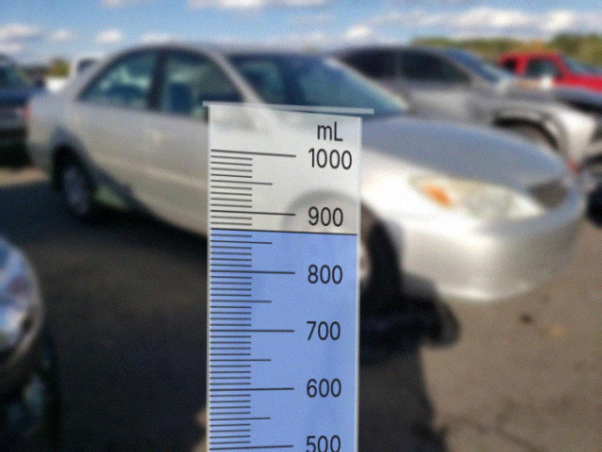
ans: mL 870
